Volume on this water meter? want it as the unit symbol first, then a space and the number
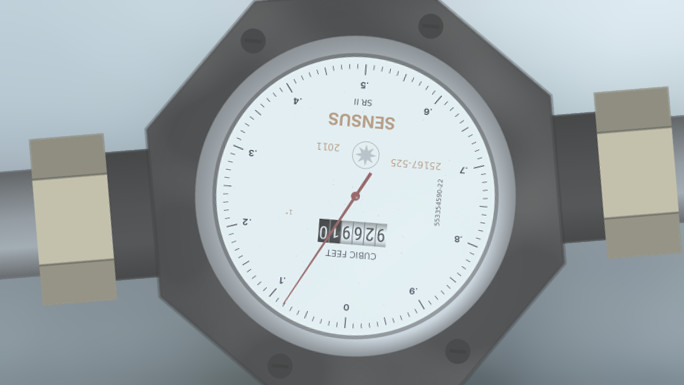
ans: ft³ 926910.08
